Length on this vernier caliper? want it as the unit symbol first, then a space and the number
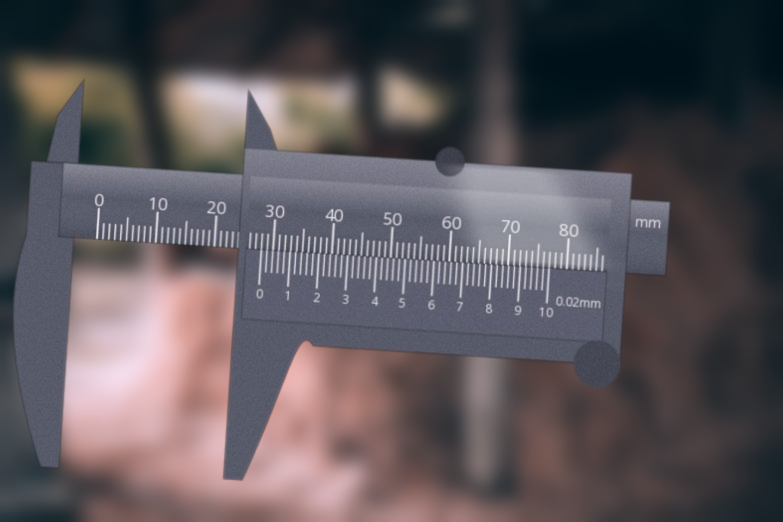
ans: mm 28.0
